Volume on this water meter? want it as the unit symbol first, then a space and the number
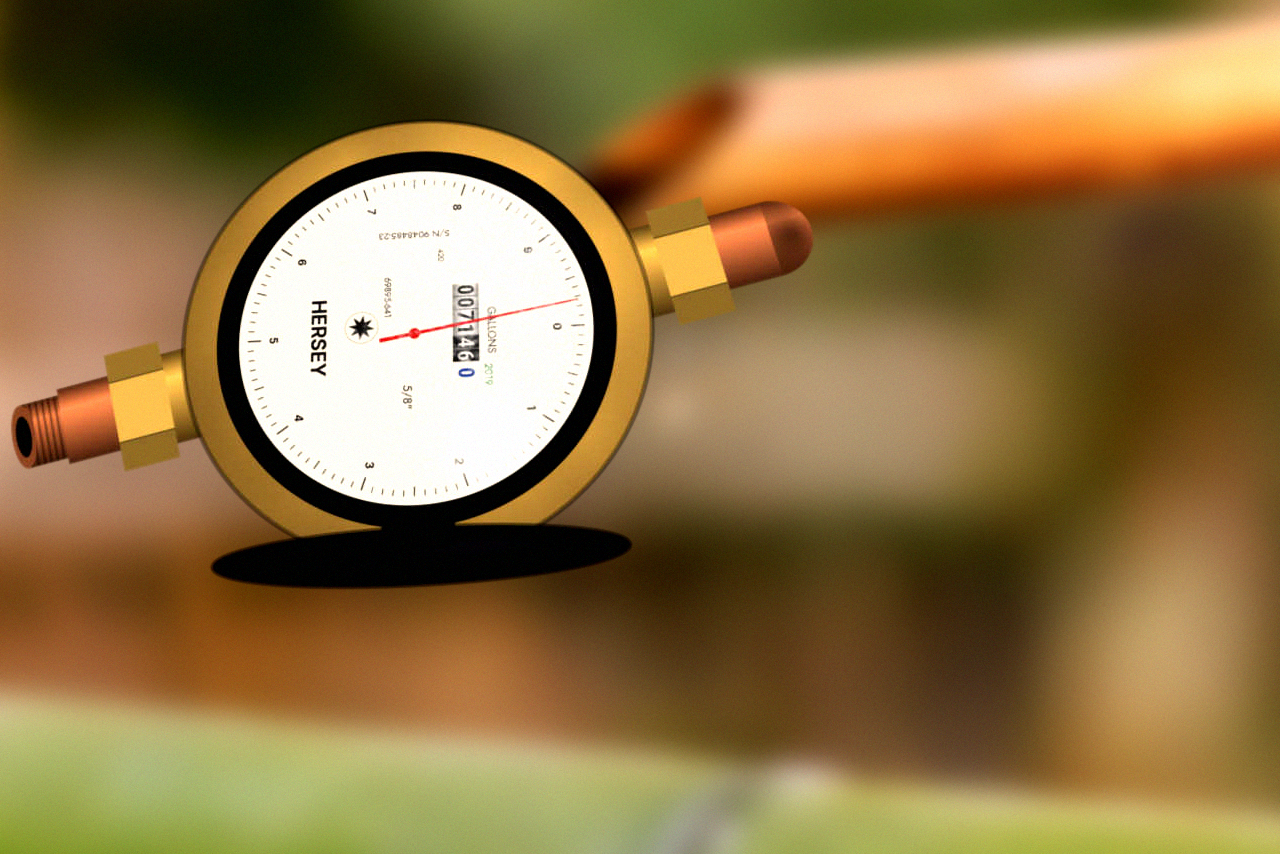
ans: gal 71459.7
